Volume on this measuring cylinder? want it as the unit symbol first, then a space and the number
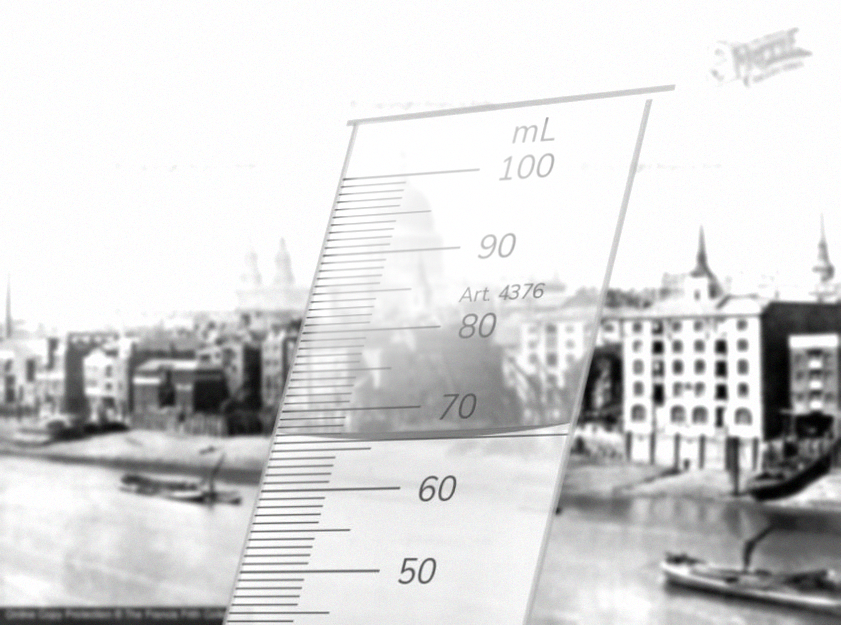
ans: mL 66
